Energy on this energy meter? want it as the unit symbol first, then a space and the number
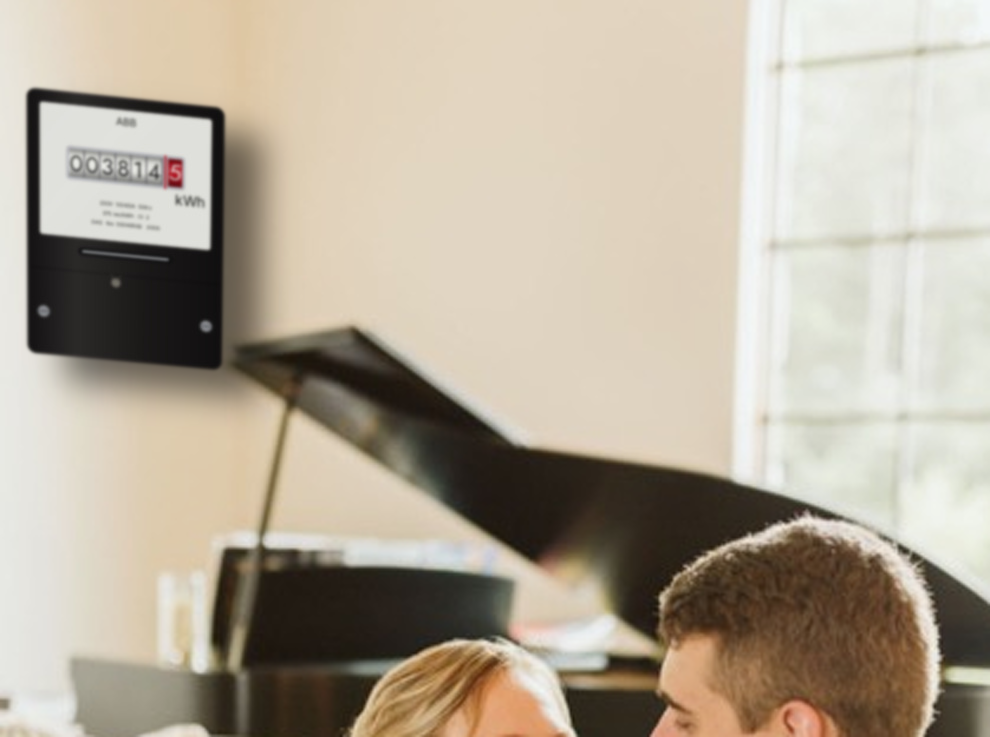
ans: kWh 3814.5
